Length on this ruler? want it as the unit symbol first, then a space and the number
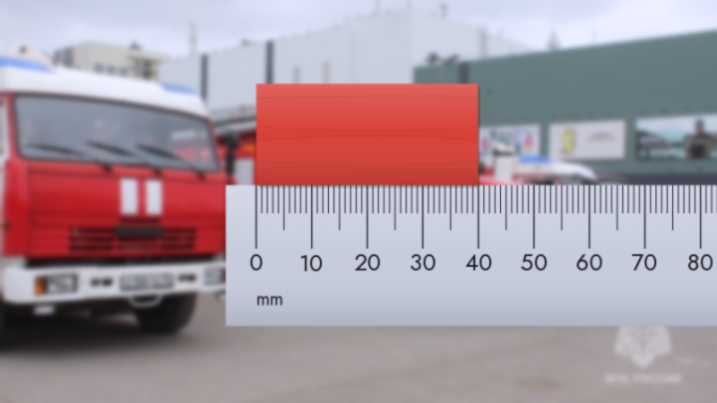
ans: mm 40
